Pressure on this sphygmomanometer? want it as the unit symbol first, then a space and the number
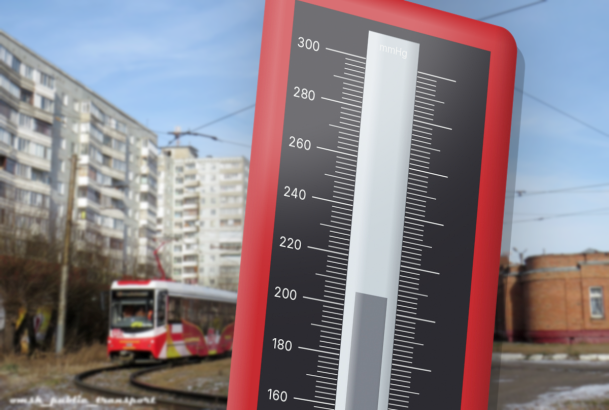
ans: mmHg 206
